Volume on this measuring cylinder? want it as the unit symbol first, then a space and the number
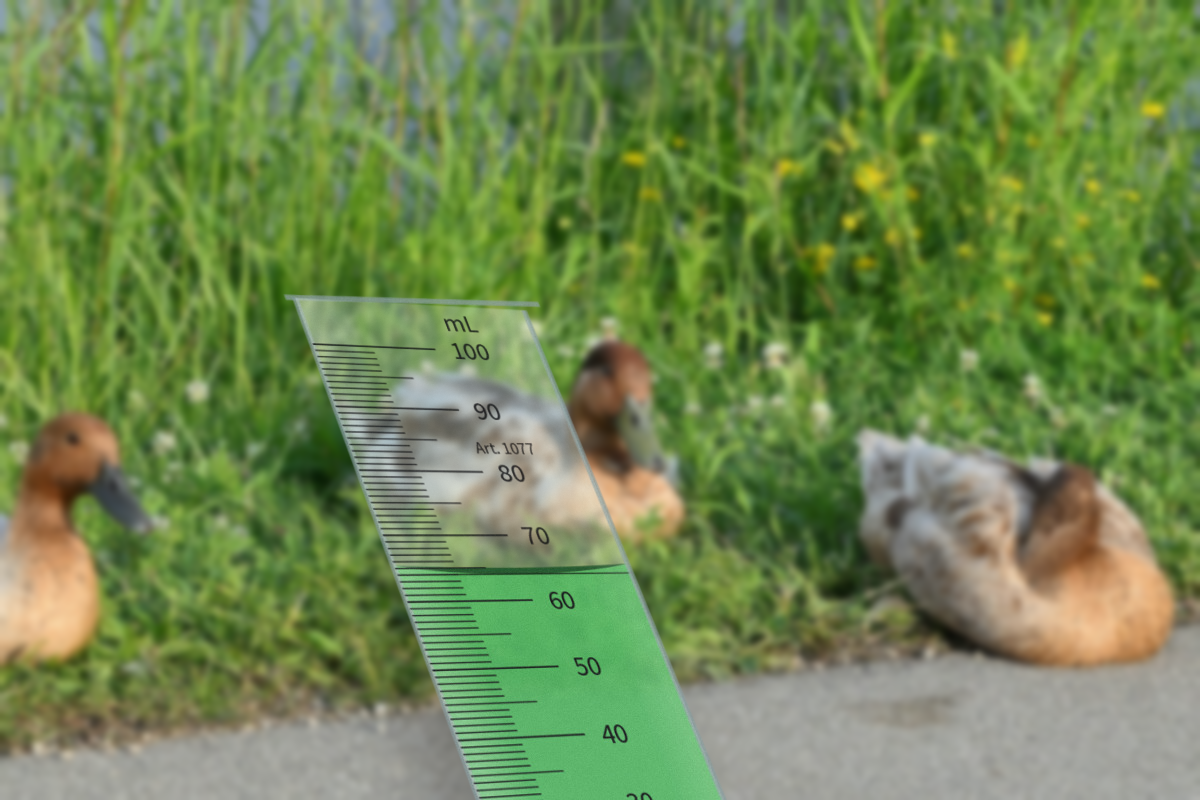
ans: mL 64
